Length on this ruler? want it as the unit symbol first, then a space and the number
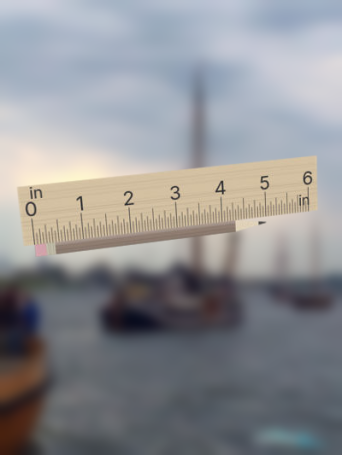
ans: in 5
